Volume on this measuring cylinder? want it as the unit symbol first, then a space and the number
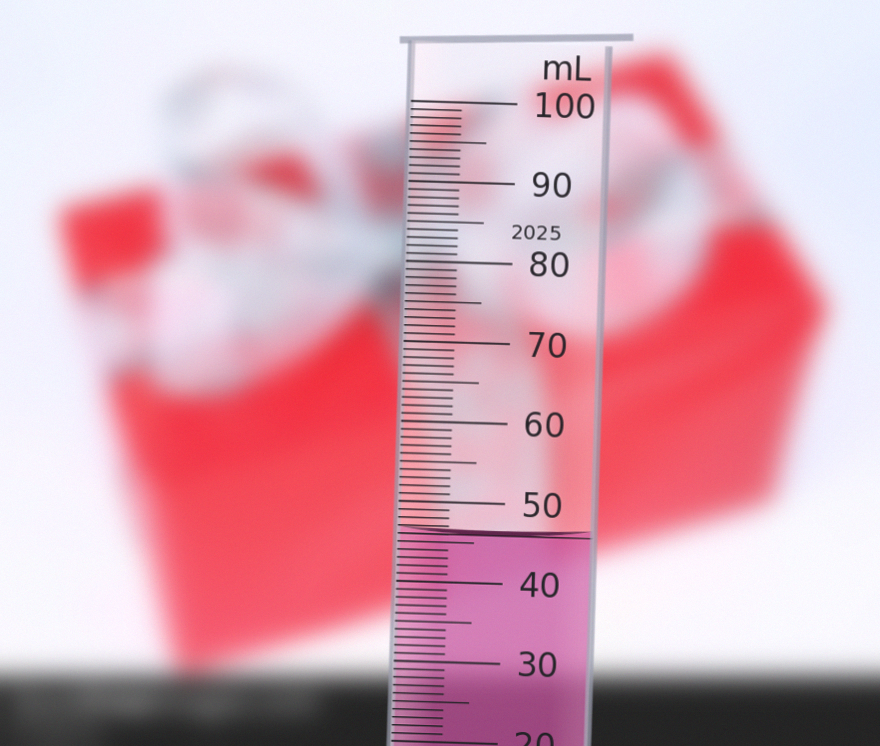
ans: mL 46
